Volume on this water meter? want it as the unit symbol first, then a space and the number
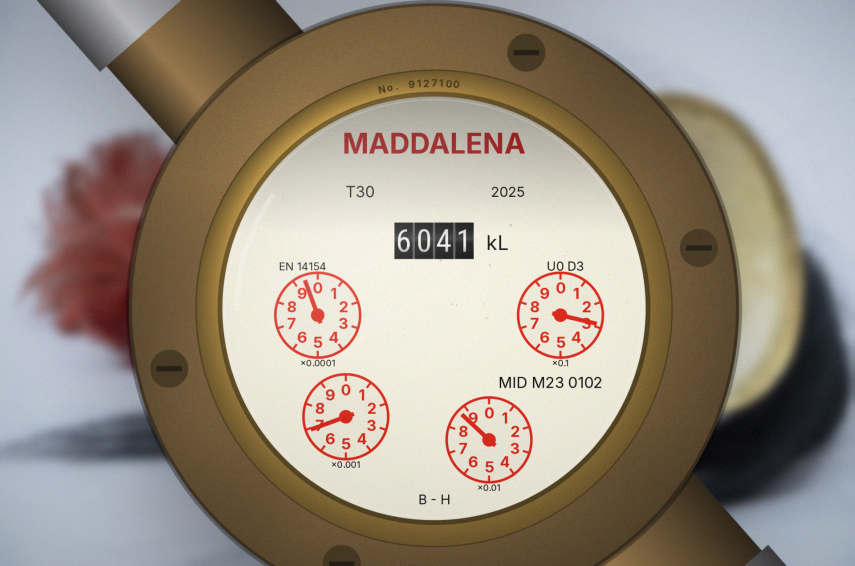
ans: kL 6041.2869
